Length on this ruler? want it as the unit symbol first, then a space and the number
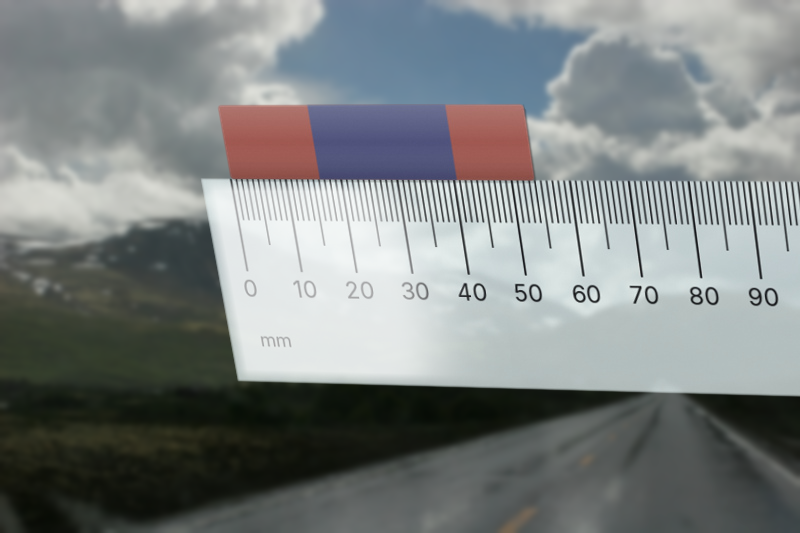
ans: mm 54
